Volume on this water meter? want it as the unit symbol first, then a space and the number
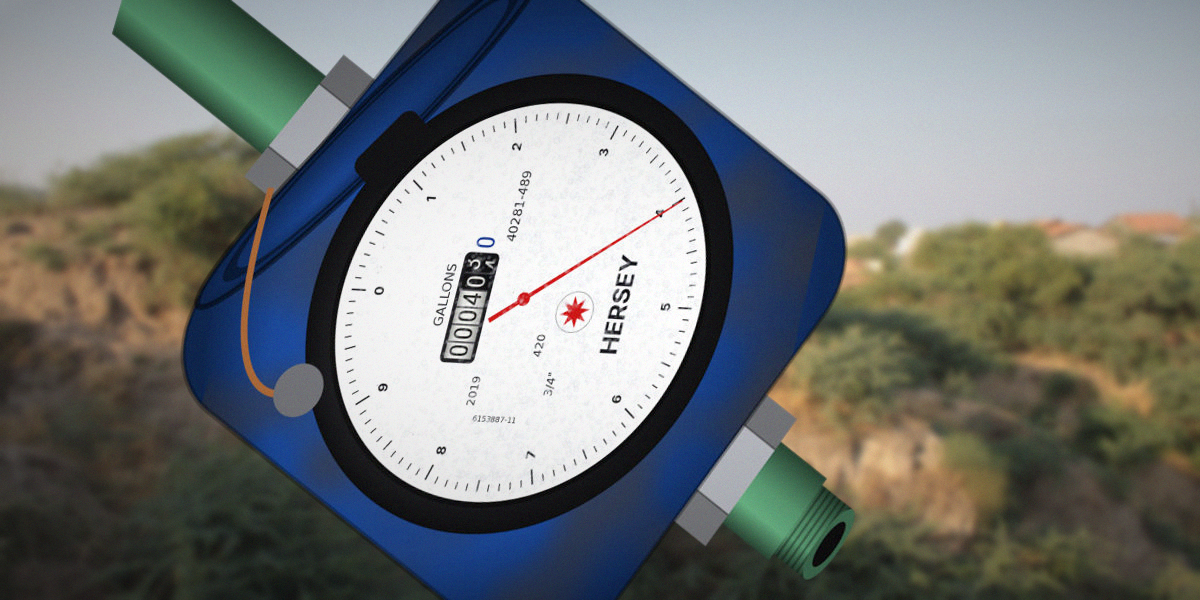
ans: gal 4034.0
